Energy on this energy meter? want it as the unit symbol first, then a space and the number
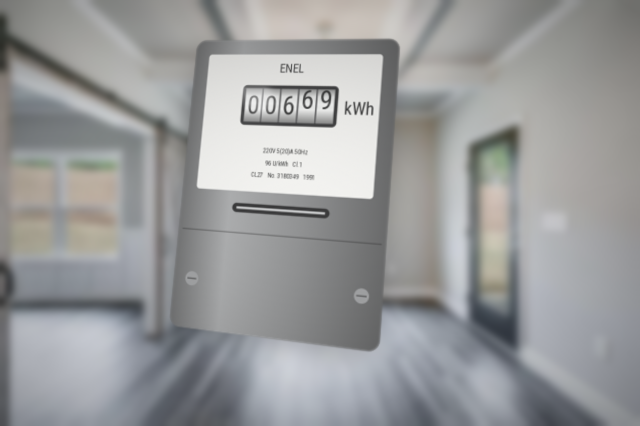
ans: kWh 669
